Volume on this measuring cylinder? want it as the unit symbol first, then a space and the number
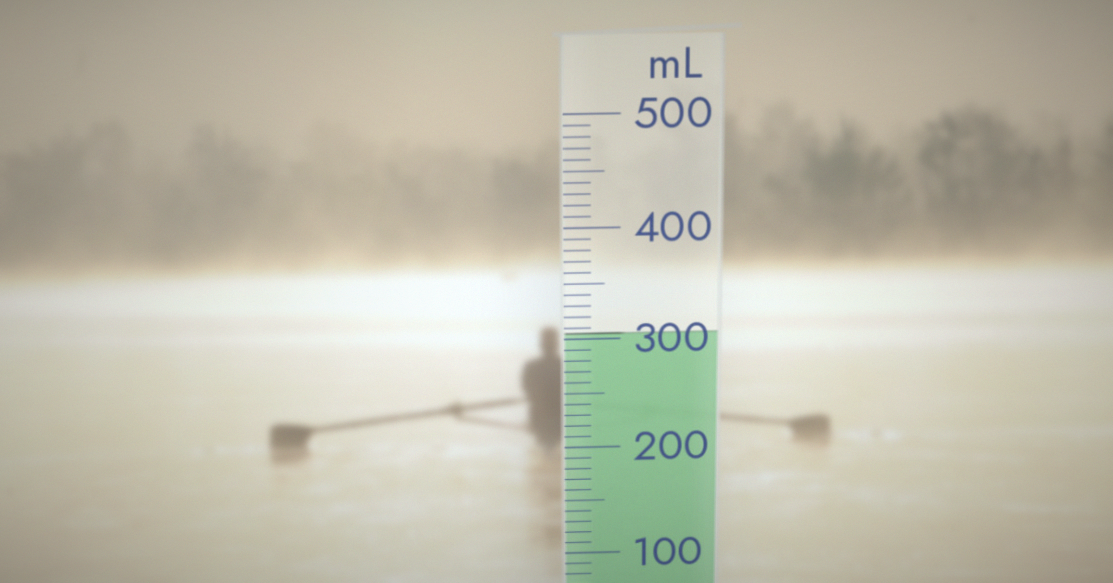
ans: mL 305
